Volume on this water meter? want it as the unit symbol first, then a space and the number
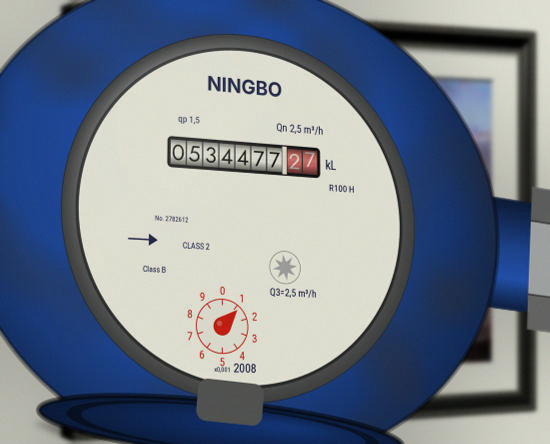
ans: kL 534477.271
